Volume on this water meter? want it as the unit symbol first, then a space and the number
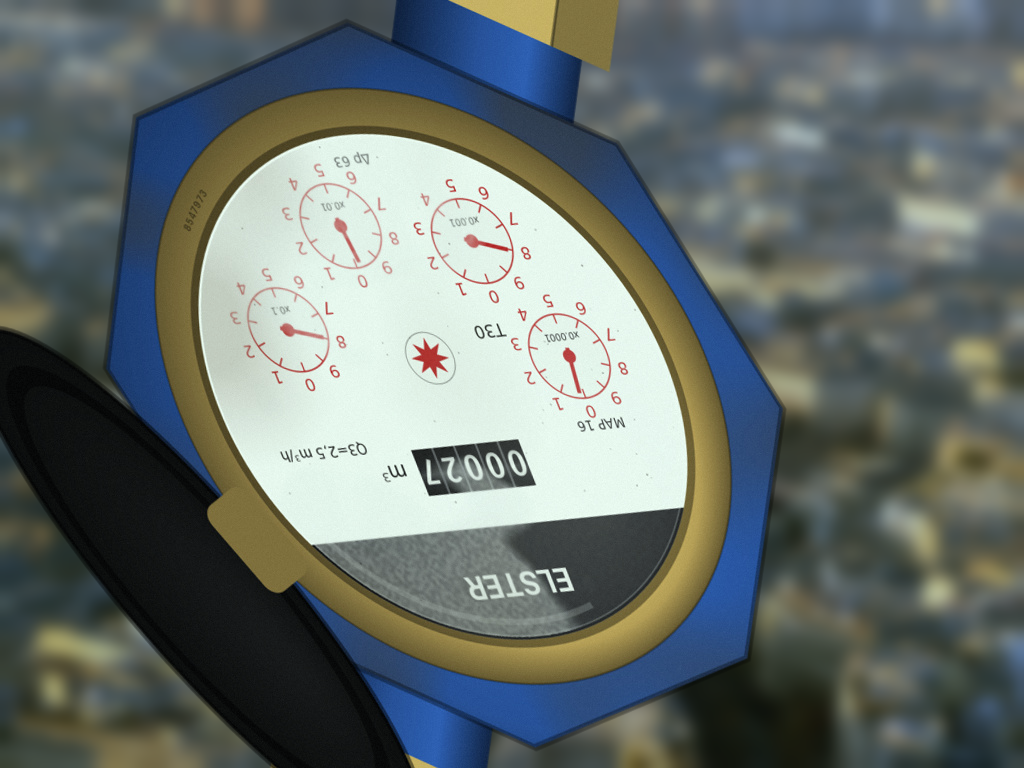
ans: m³ 27.7980
